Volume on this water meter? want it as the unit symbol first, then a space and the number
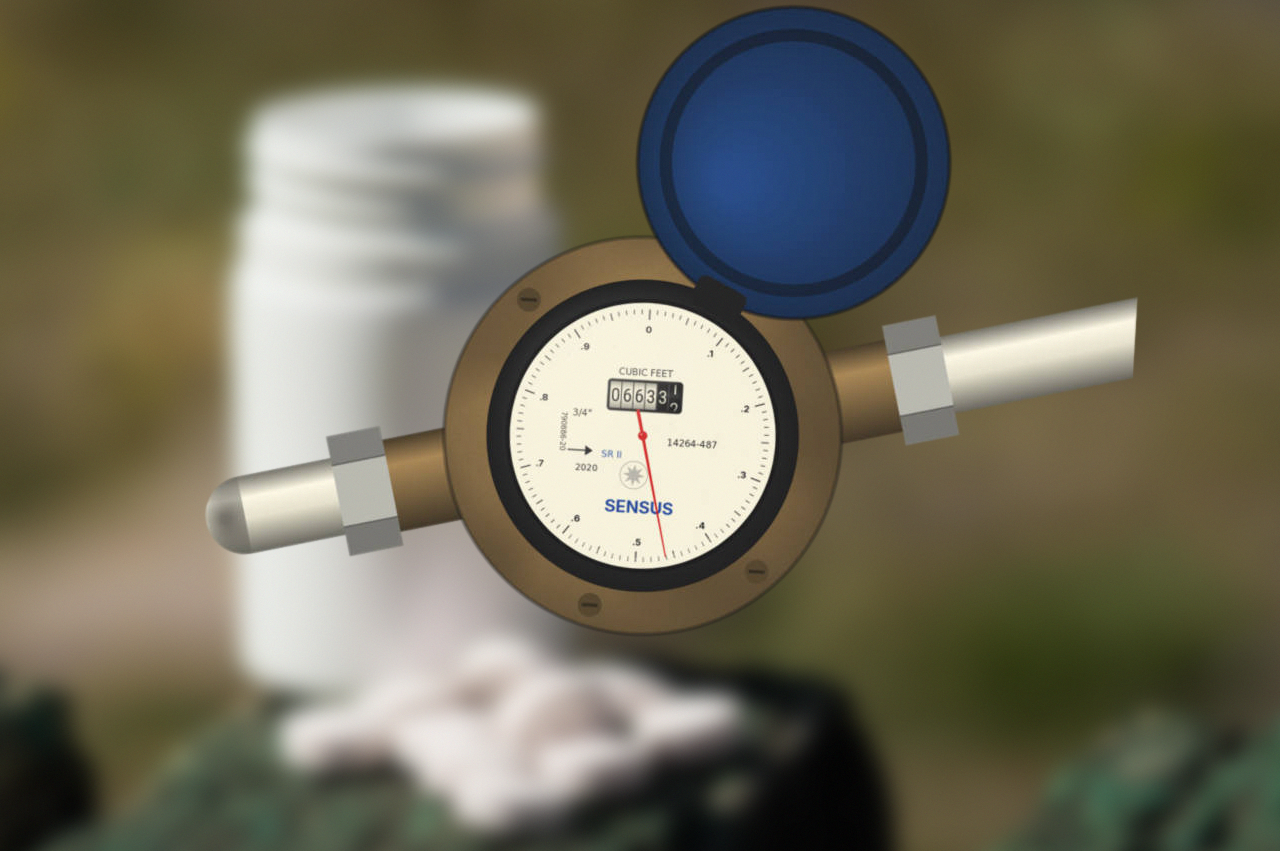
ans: ft³ 66331.46
